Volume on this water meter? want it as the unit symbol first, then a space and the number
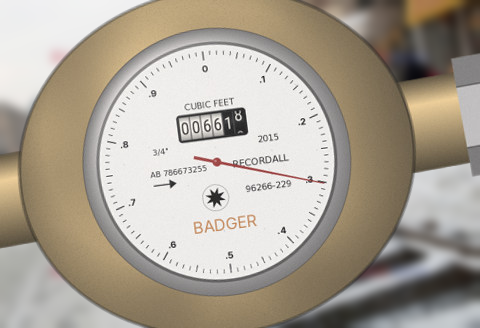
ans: ft³ 6618.30
